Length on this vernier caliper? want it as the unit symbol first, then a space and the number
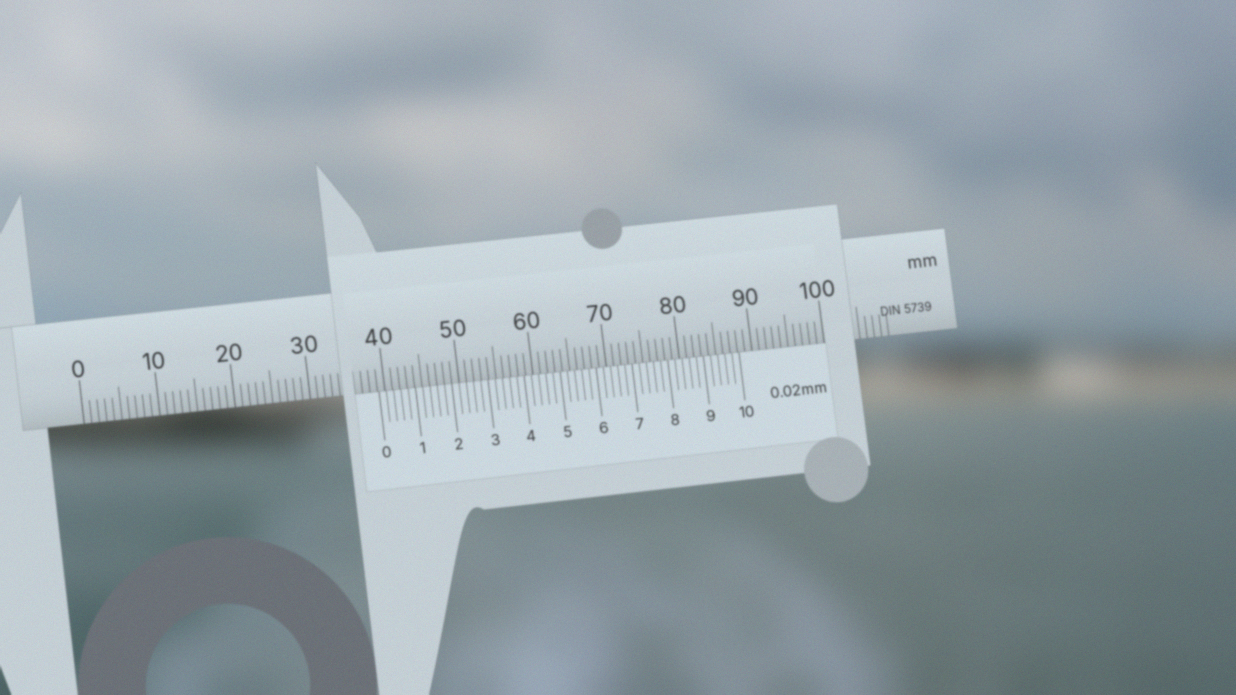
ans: mm 39.2
